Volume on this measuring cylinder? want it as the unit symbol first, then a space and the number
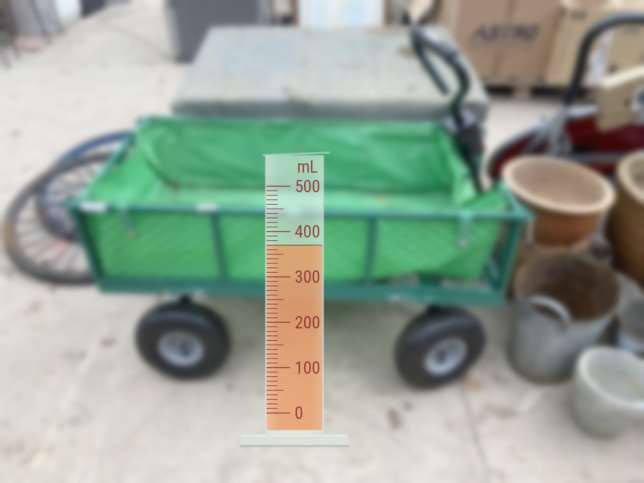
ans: mL 370
